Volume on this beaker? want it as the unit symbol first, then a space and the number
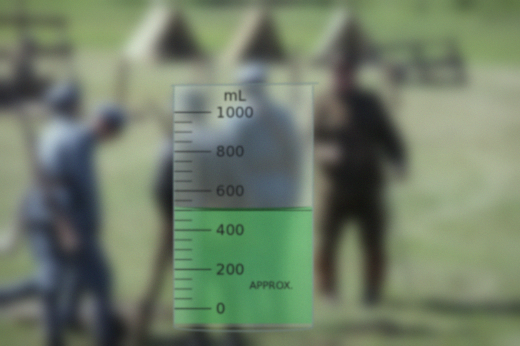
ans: mL 500
